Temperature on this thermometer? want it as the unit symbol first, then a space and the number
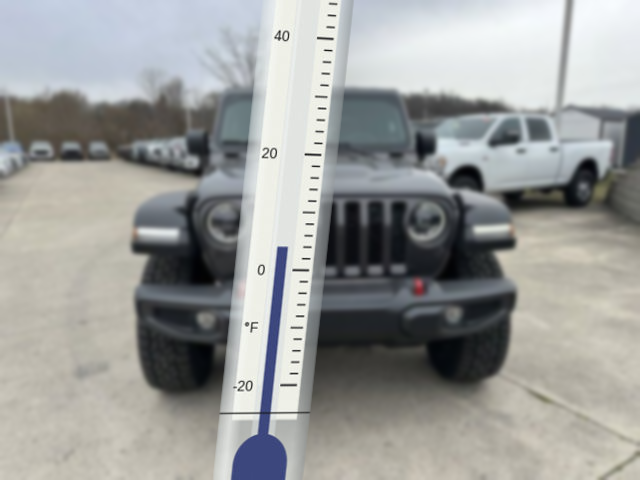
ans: °F 4
